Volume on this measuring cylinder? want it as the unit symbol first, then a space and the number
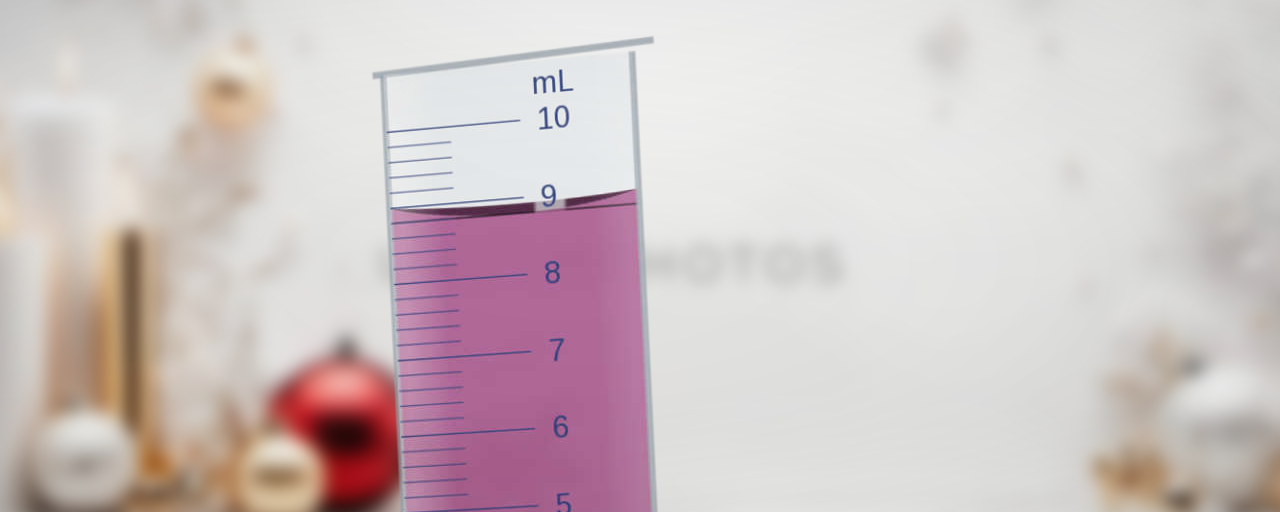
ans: mL 8.8
